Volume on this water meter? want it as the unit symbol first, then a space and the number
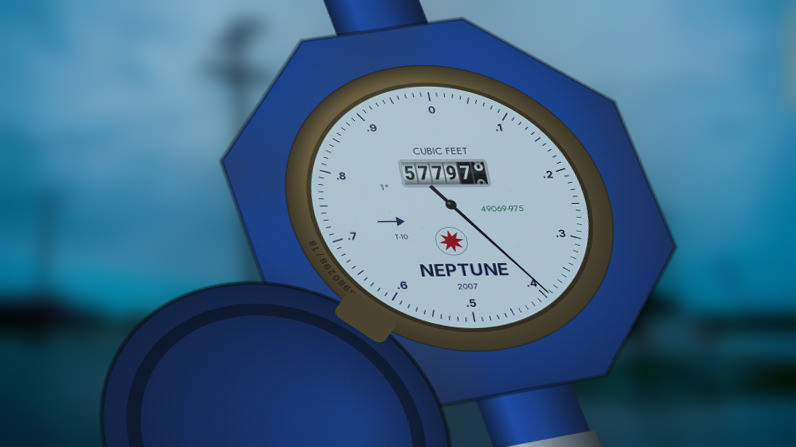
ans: ft³ 577978.39
